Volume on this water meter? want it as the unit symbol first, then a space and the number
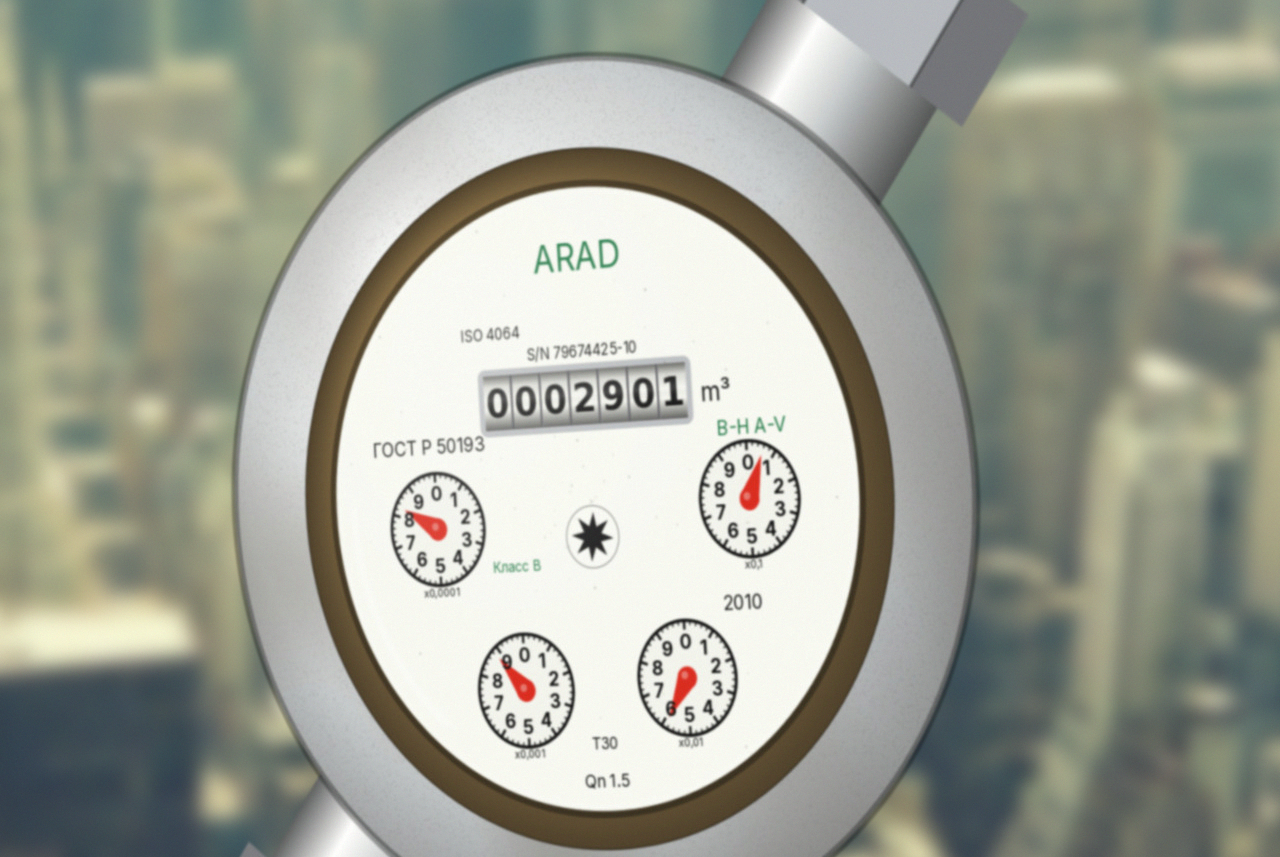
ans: m³ 2901.0588
